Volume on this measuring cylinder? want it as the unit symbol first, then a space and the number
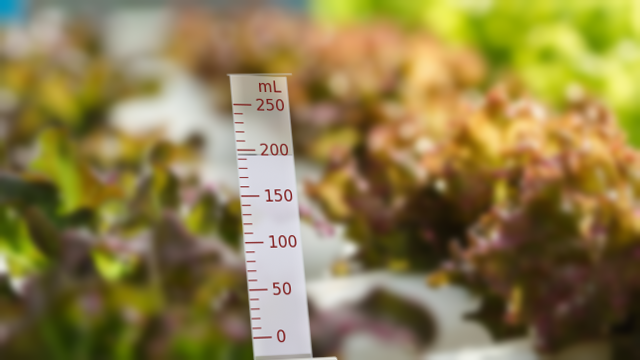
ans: mL 195
